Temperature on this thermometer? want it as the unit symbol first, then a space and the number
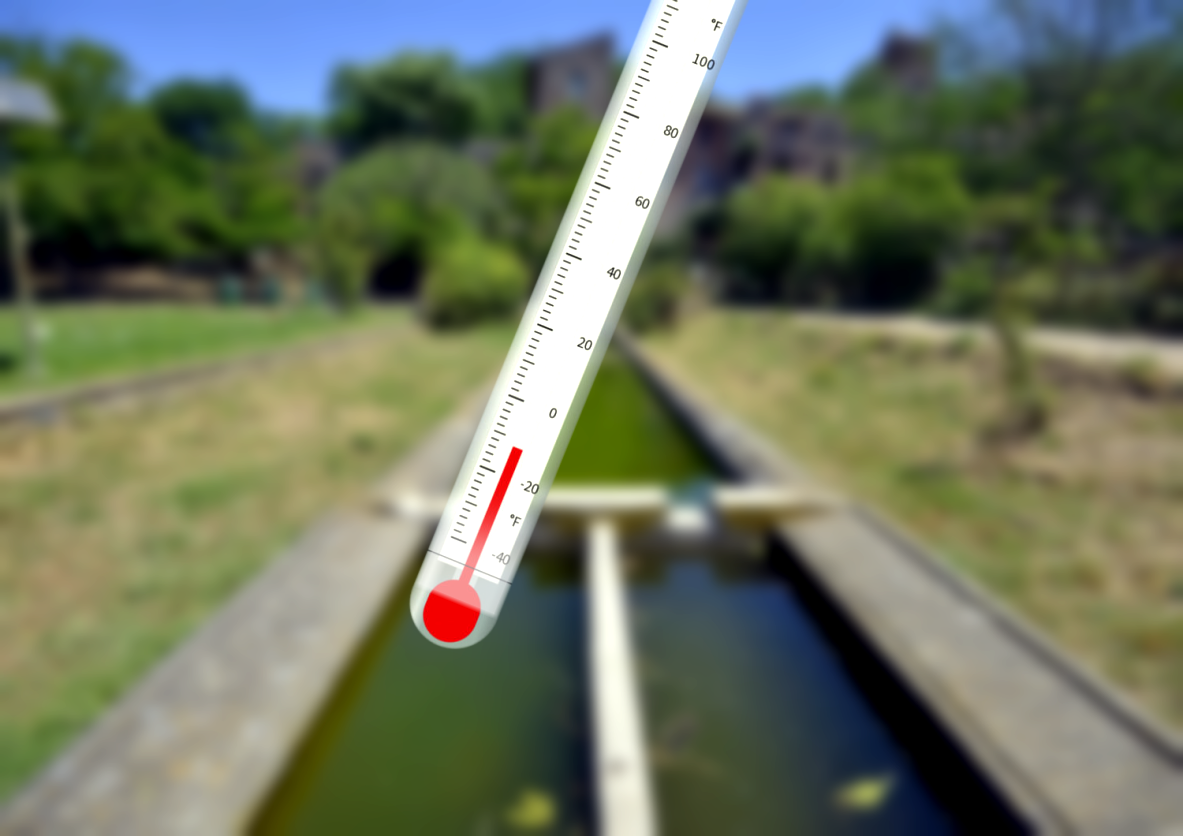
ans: °F -12
